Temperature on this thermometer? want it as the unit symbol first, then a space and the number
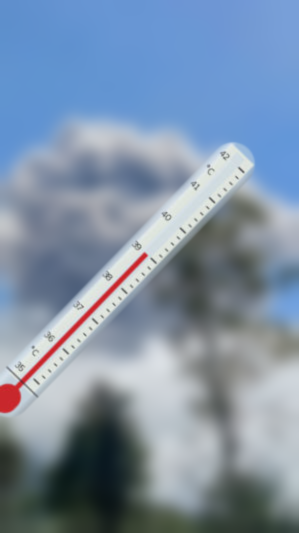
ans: °C 39
